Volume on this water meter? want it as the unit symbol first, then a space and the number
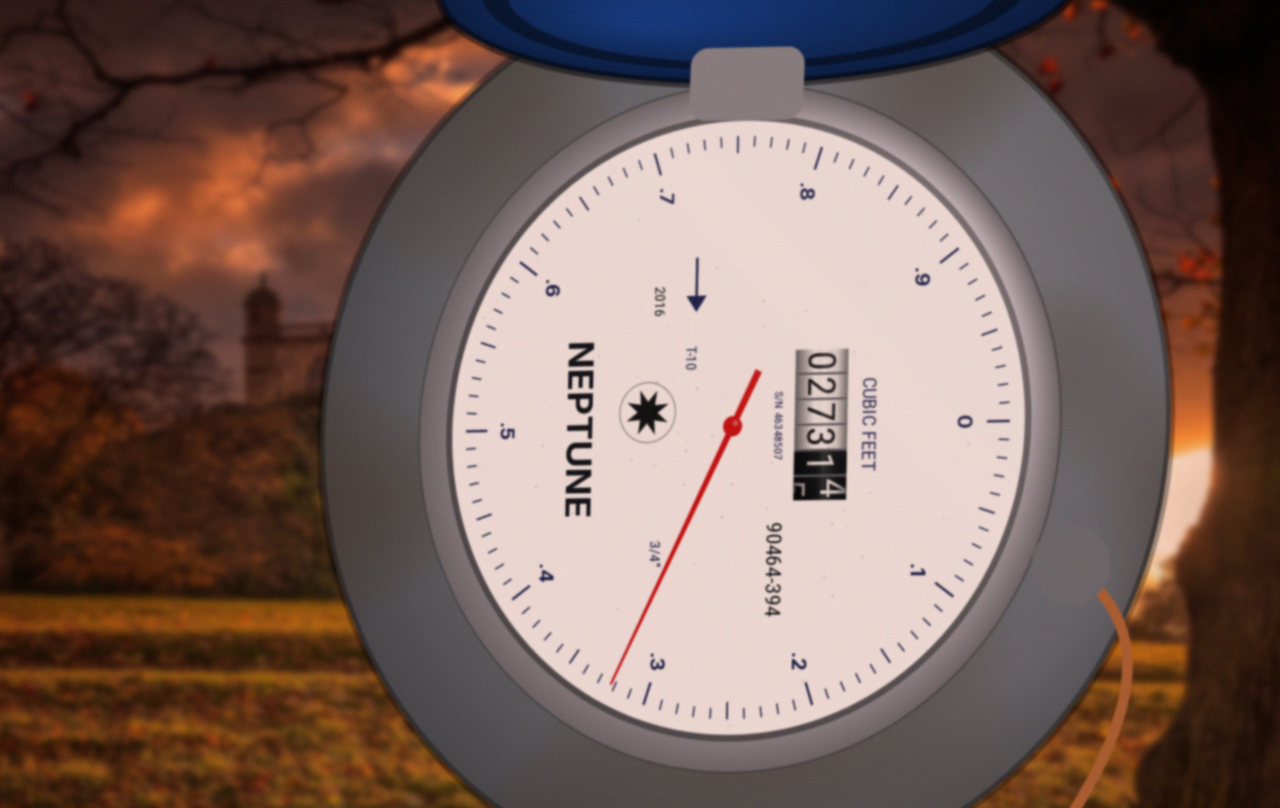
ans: ft³ 27314.32
